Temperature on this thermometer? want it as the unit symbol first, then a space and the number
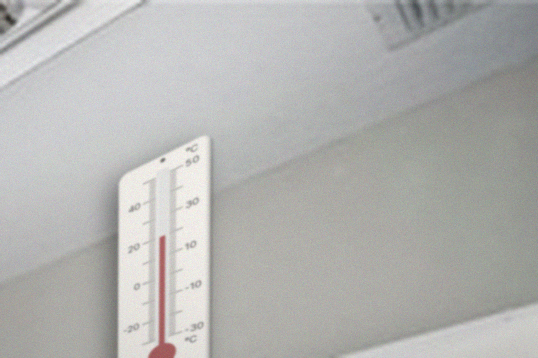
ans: °C 20
